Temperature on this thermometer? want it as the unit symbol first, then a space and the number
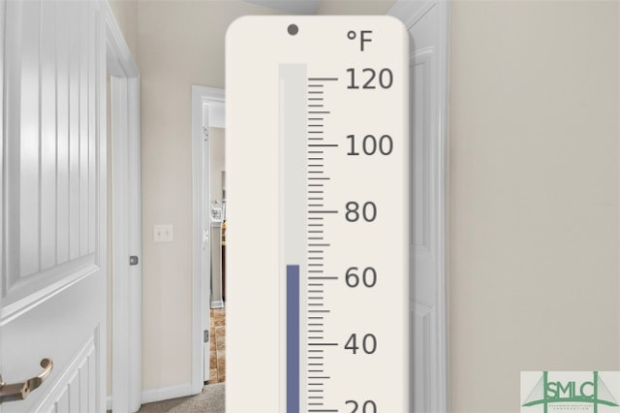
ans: °F 64
